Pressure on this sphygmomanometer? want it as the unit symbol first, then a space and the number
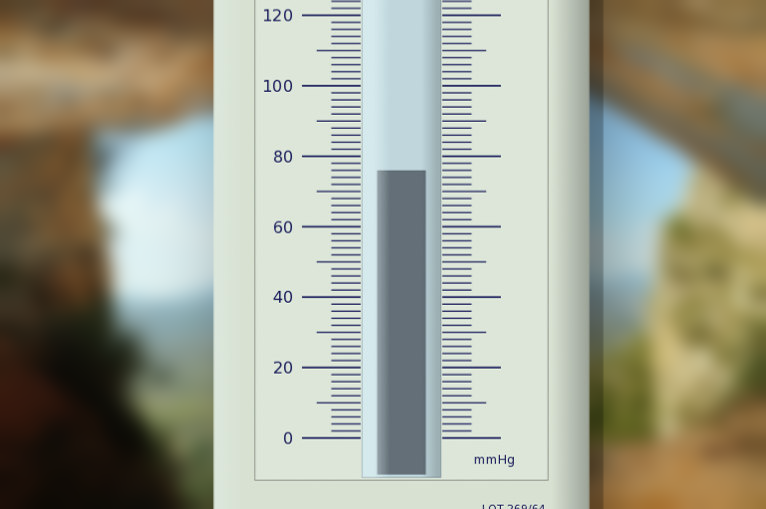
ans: mmHg 76
